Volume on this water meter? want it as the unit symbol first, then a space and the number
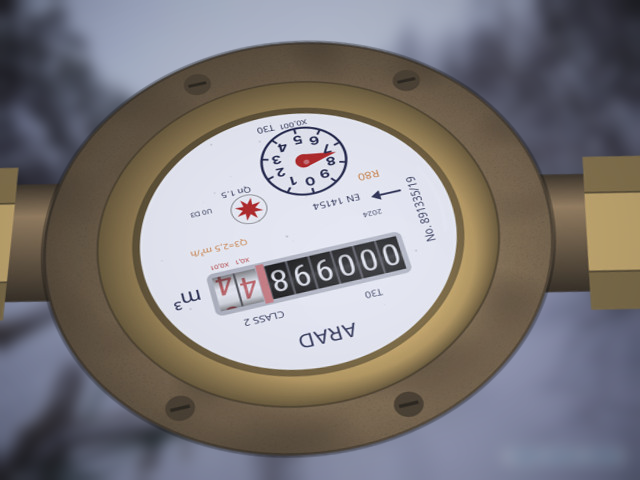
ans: m³ 998.437
